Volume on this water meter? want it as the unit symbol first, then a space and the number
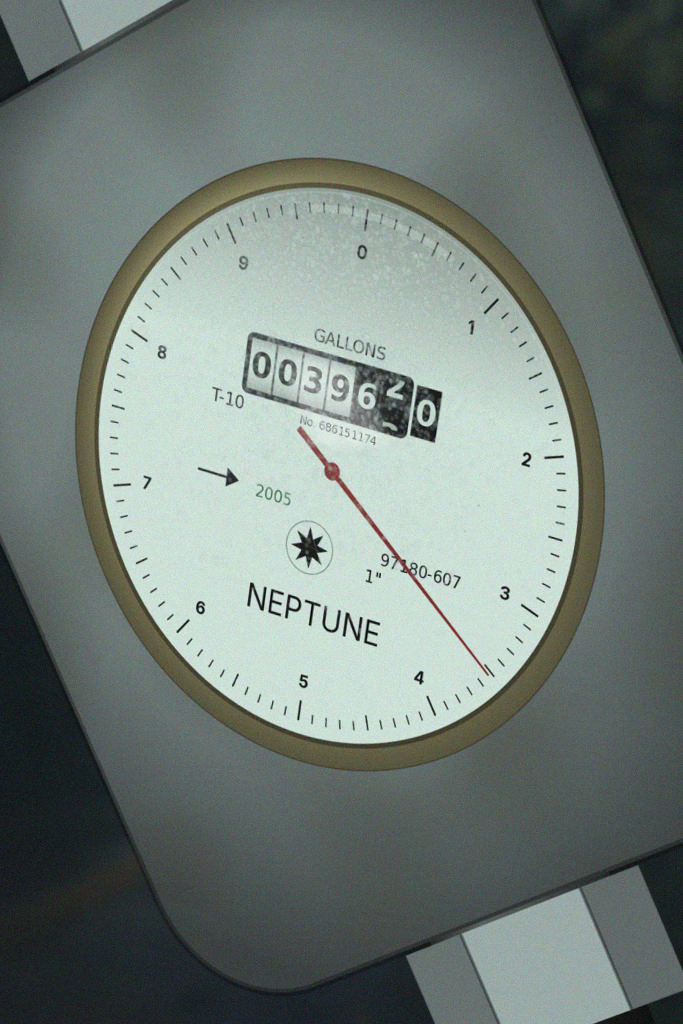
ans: gal 39623.5
